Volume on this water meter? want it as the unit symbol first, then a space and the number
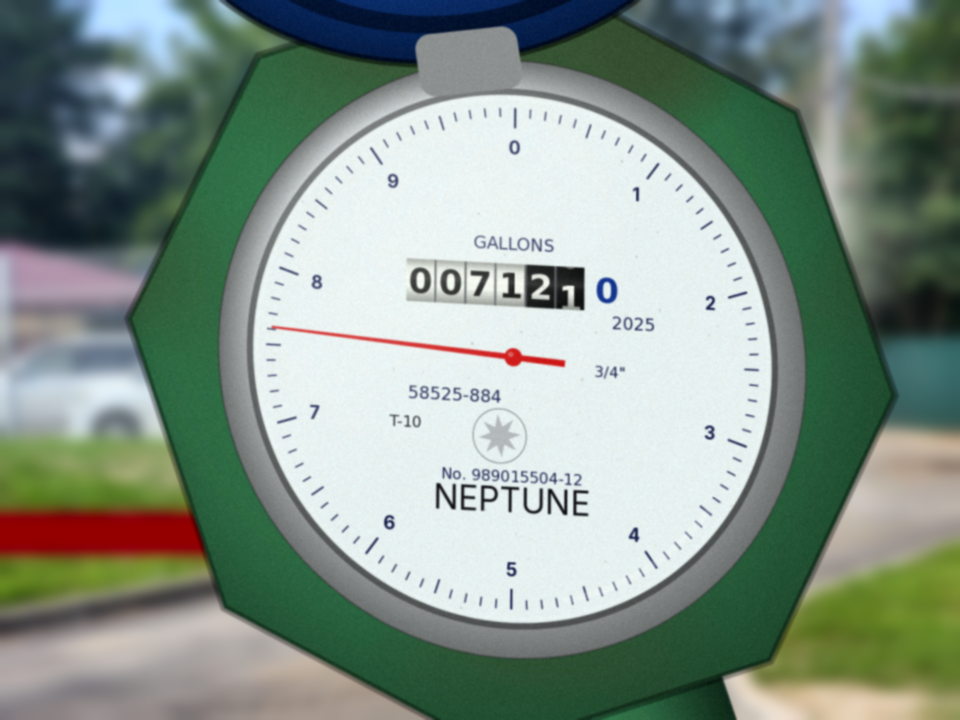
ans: gal 71207.6
